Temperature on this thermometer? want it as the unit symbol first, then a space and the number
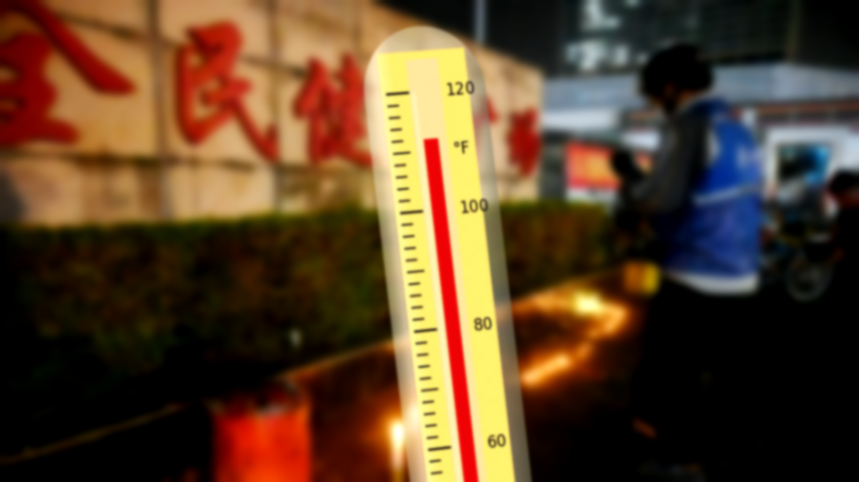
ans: °F 112
